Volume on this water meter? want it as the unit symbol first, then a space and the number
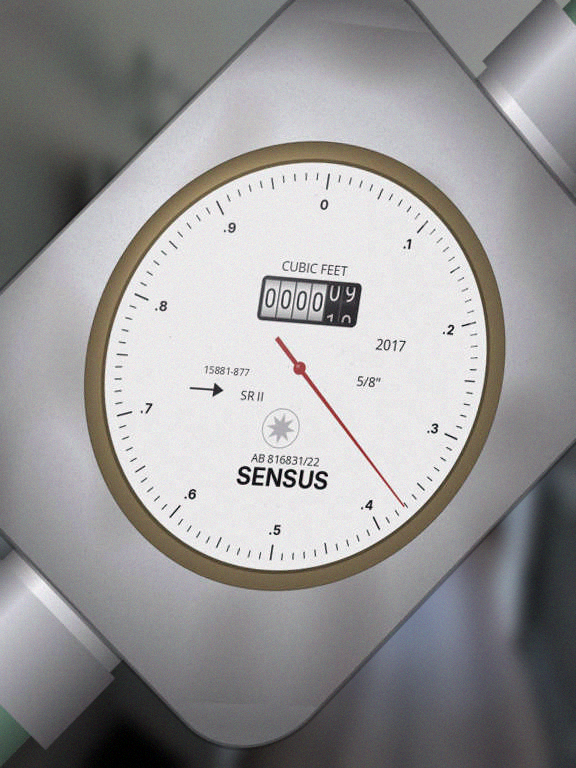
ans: ft³ 9.37
